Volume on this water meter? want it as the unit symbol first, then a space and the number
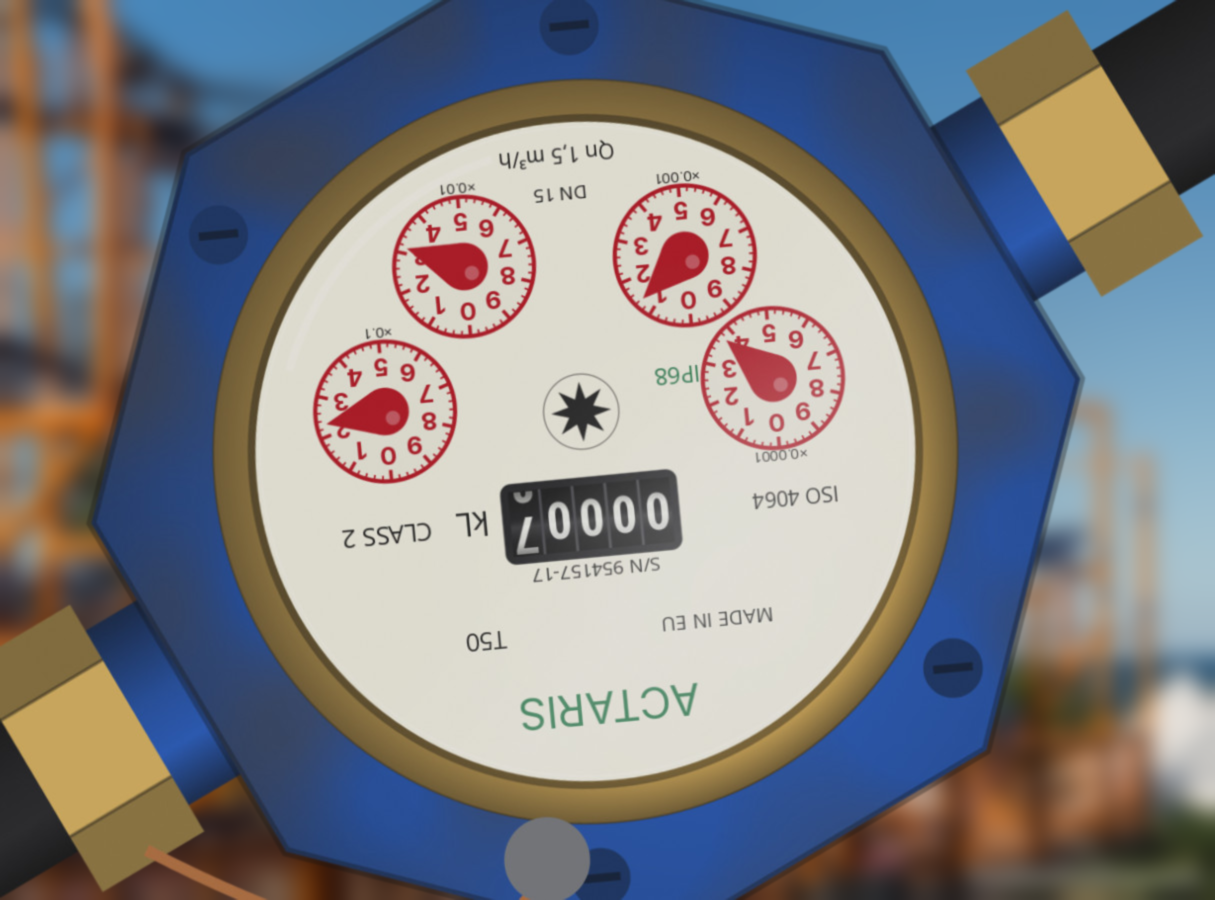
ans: kL 7.2313
